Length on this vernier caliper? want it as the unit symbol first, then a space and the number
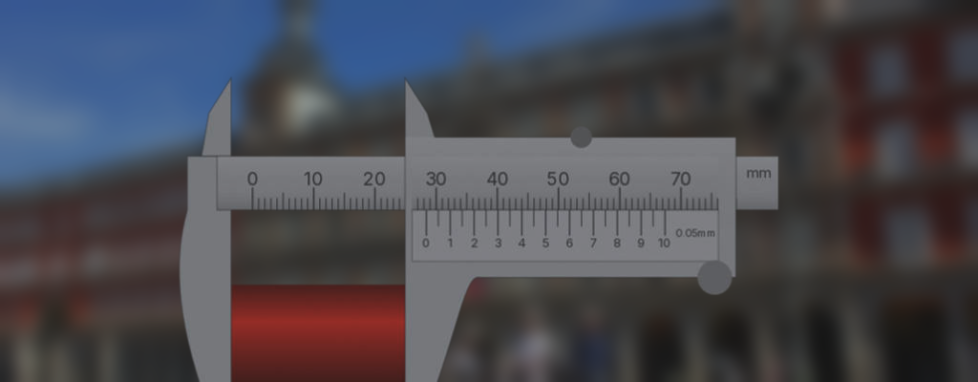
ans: mm 28.4
